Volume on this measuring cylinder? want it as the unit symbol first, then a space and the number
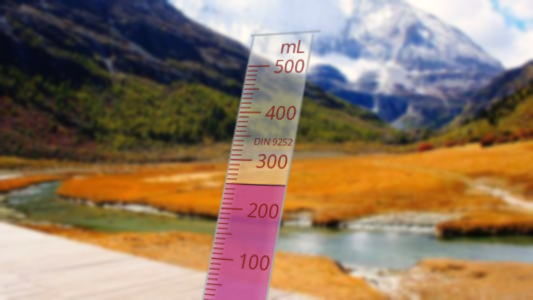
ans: mL 250
